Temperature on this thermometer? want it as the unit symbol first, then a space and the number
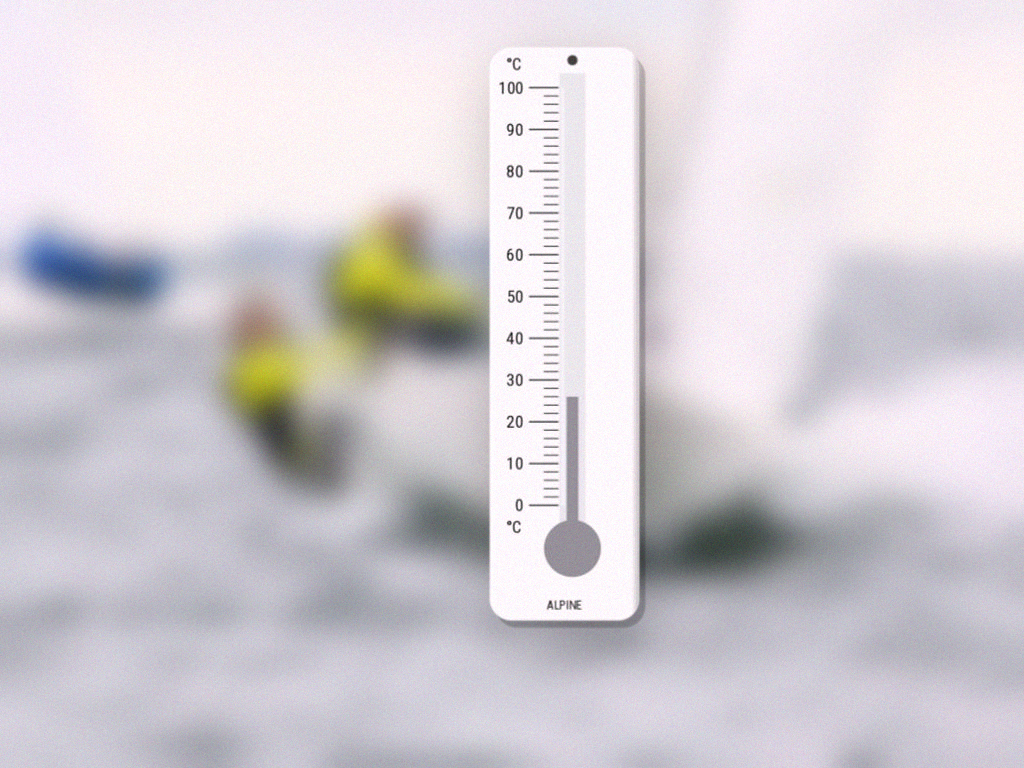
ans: °C 26
